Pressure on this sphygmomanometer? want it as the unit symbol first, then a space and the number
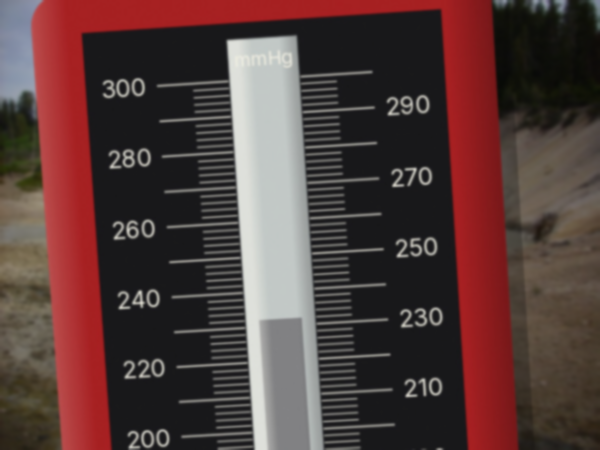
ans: mmHg 232
